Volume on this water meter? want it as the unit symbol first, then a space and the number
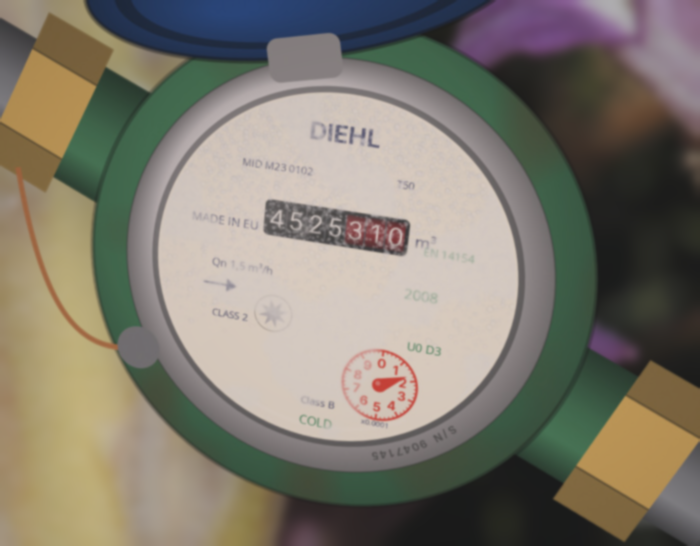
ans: m³ 4525.3101
